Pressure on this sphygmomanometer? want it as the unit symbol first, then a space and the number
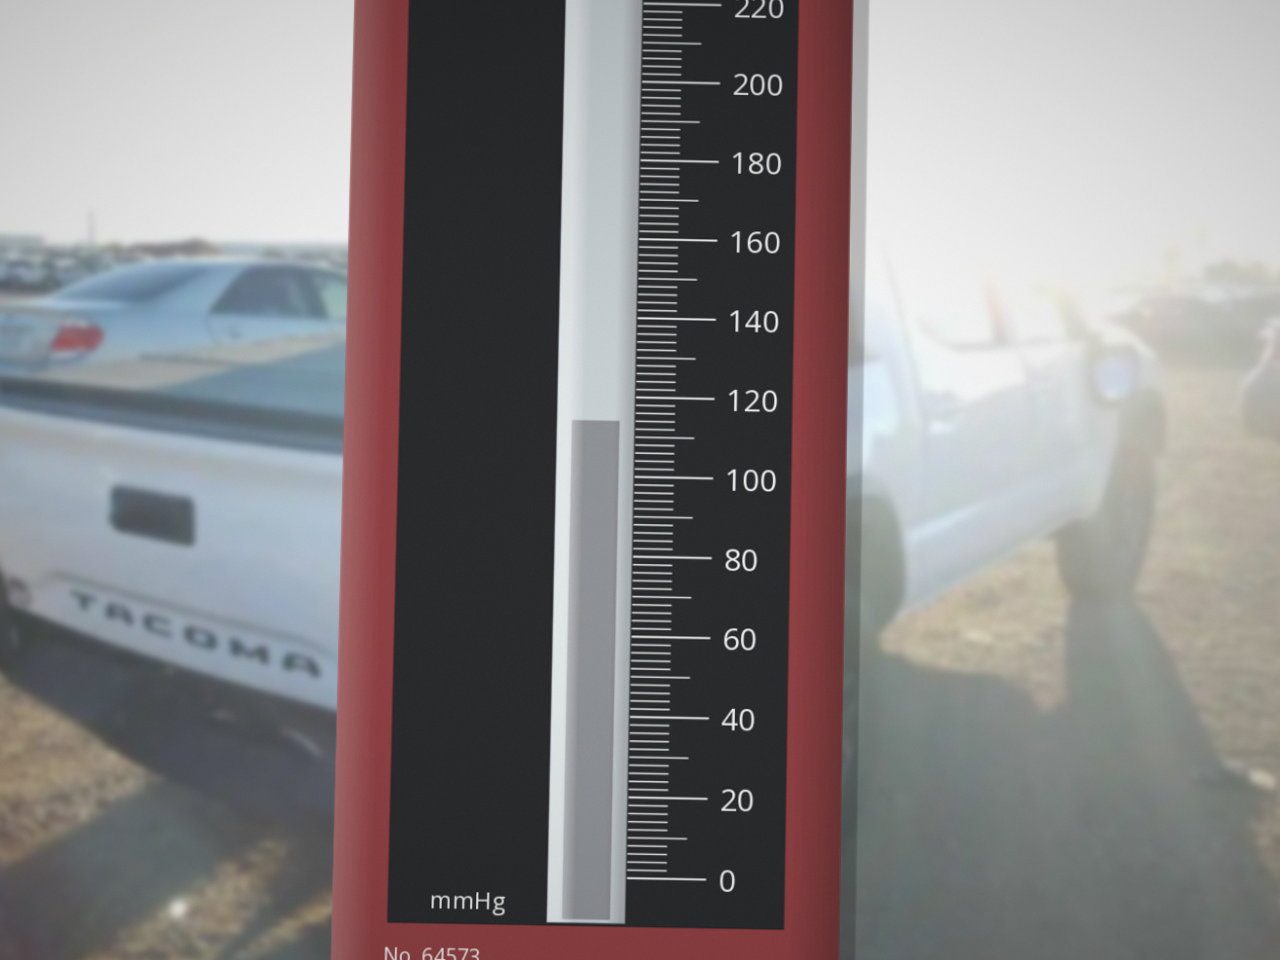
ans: mmHg 114
